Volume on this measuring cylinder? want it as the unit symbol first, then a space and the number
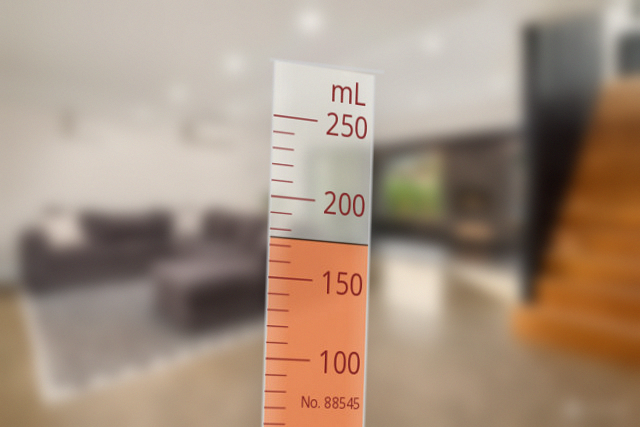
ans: mL 175
